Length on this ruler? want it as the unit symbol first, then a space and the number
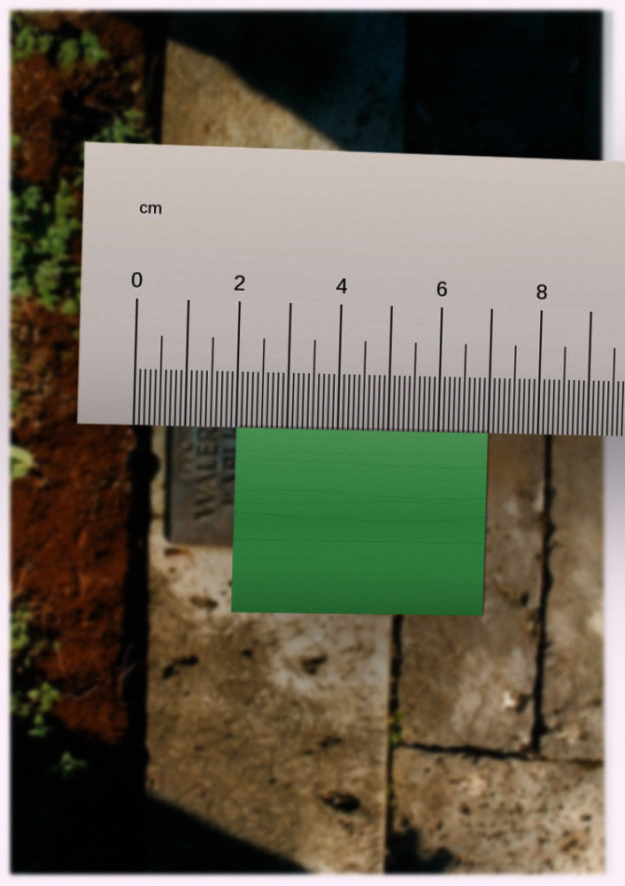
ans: cm 5
